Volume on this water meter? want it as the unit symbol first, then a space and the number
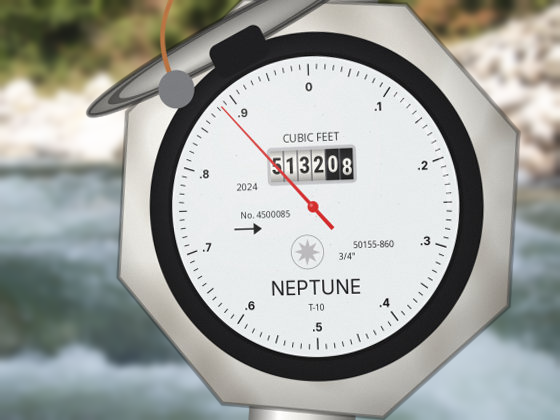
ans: ft³ 513207.88
